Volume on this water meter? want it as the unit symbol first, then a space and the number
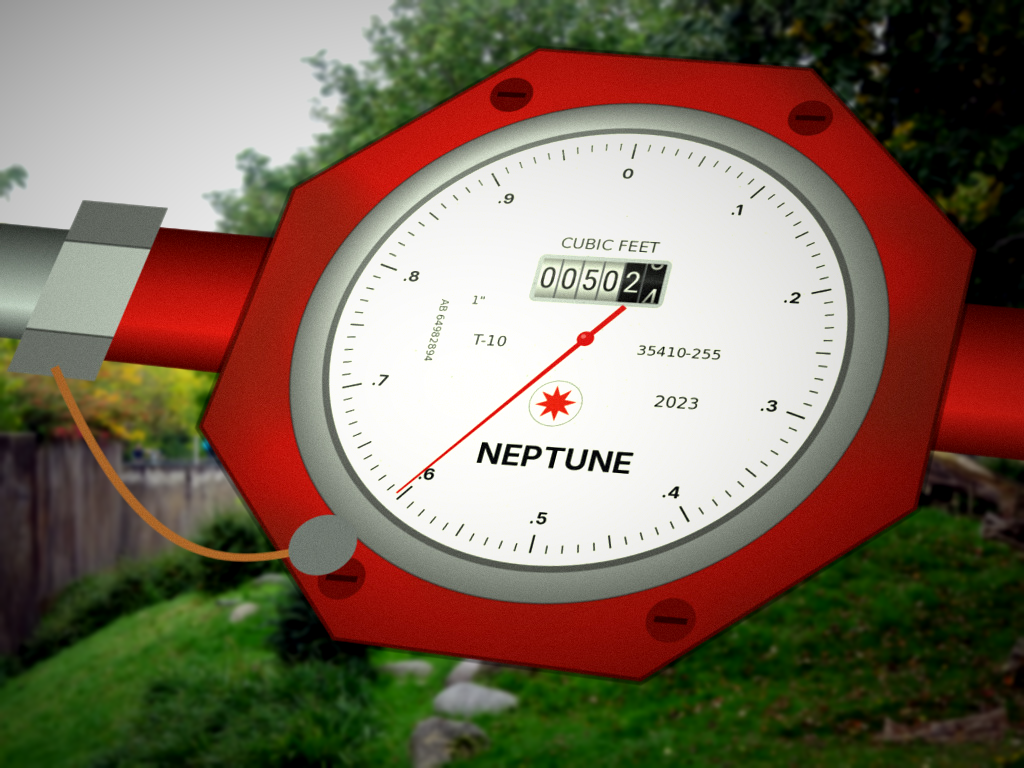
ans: ft³ 5023.60
